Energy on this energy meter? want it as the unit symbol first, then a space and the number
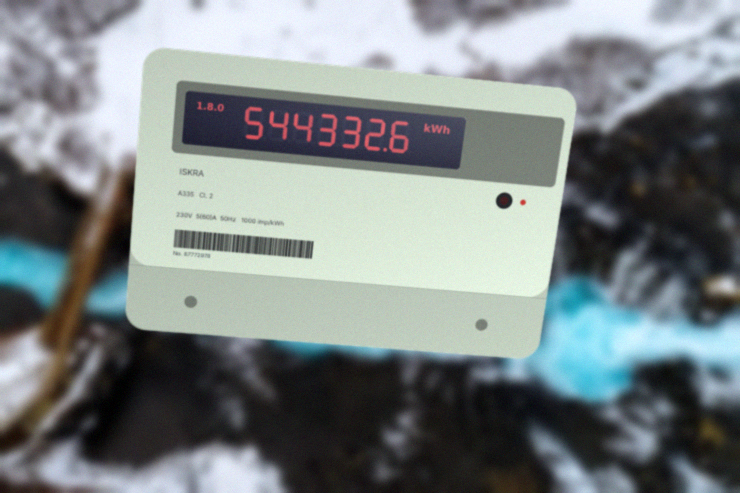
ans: kWh 544332.6
